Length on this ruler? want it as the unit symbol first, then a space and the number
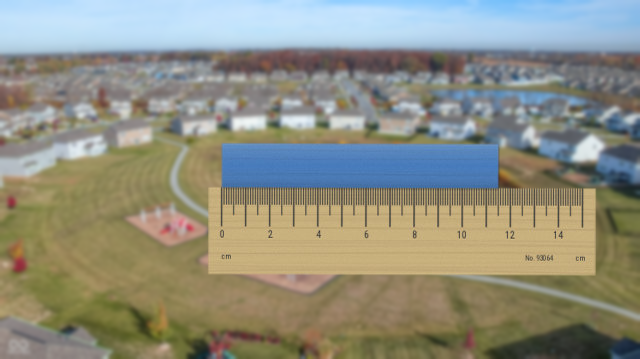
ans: cm 11.5
